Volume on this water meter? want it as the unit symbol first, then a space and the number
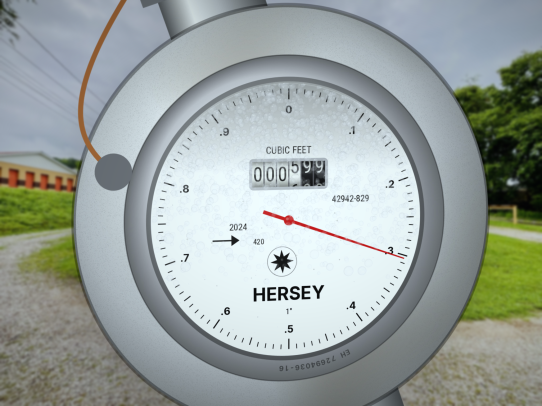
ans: ft³ 599.30
